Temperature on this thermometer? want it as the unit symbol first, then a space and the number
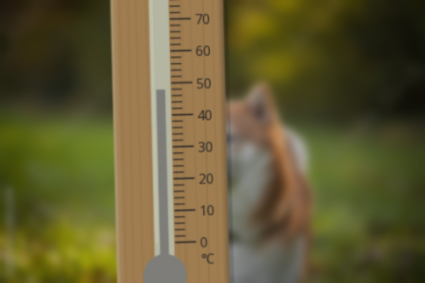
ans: °C 48
